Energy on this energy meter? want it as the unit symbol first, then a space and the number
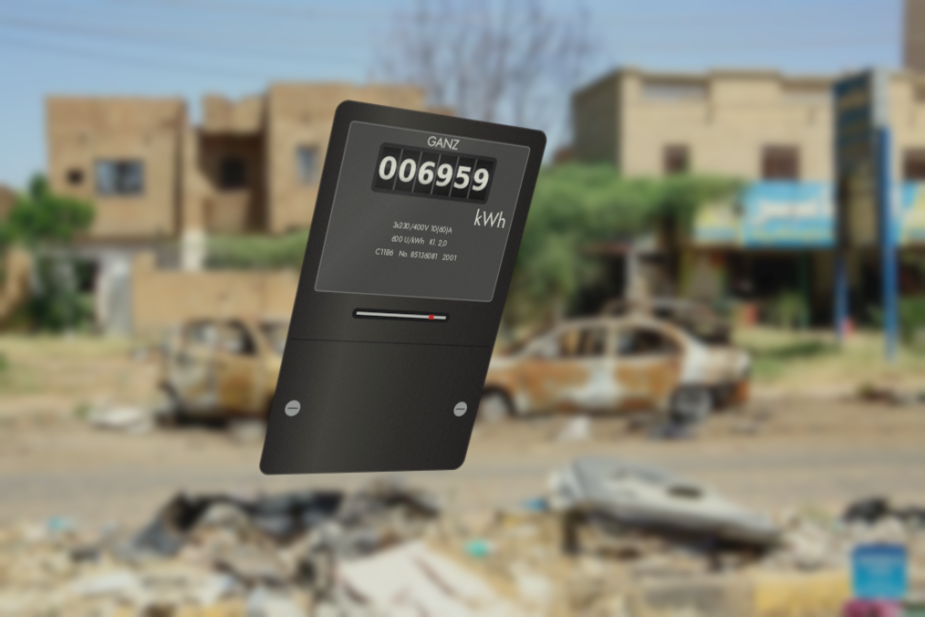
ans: kWh 6959
